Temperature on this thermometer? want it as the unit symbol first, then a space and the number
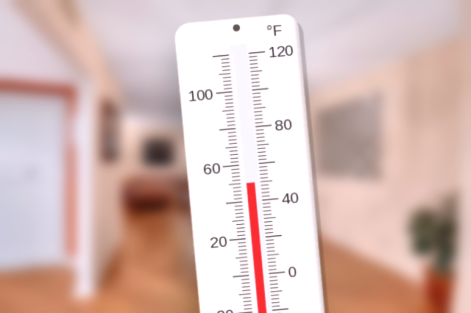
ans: °F 50
